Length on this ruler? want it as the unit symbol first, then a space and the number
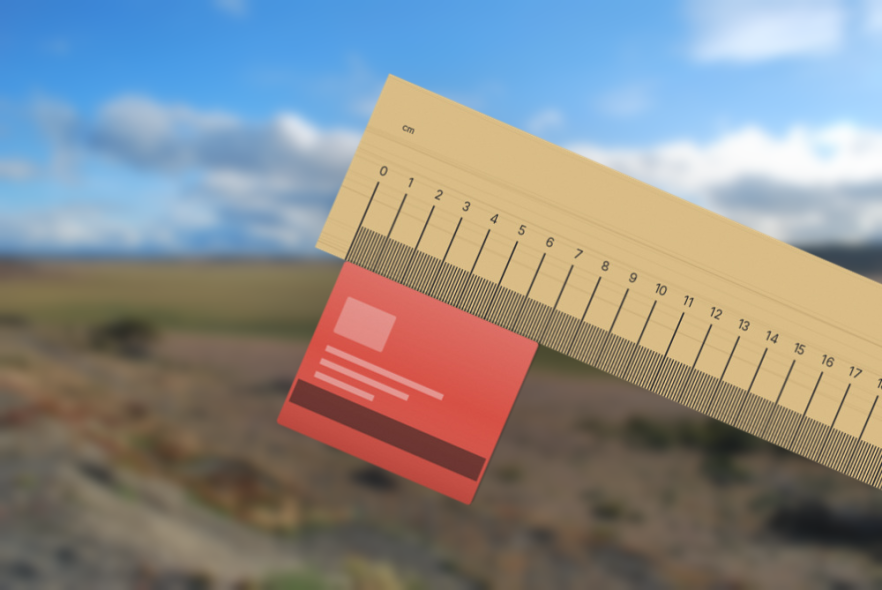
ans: cm 7
